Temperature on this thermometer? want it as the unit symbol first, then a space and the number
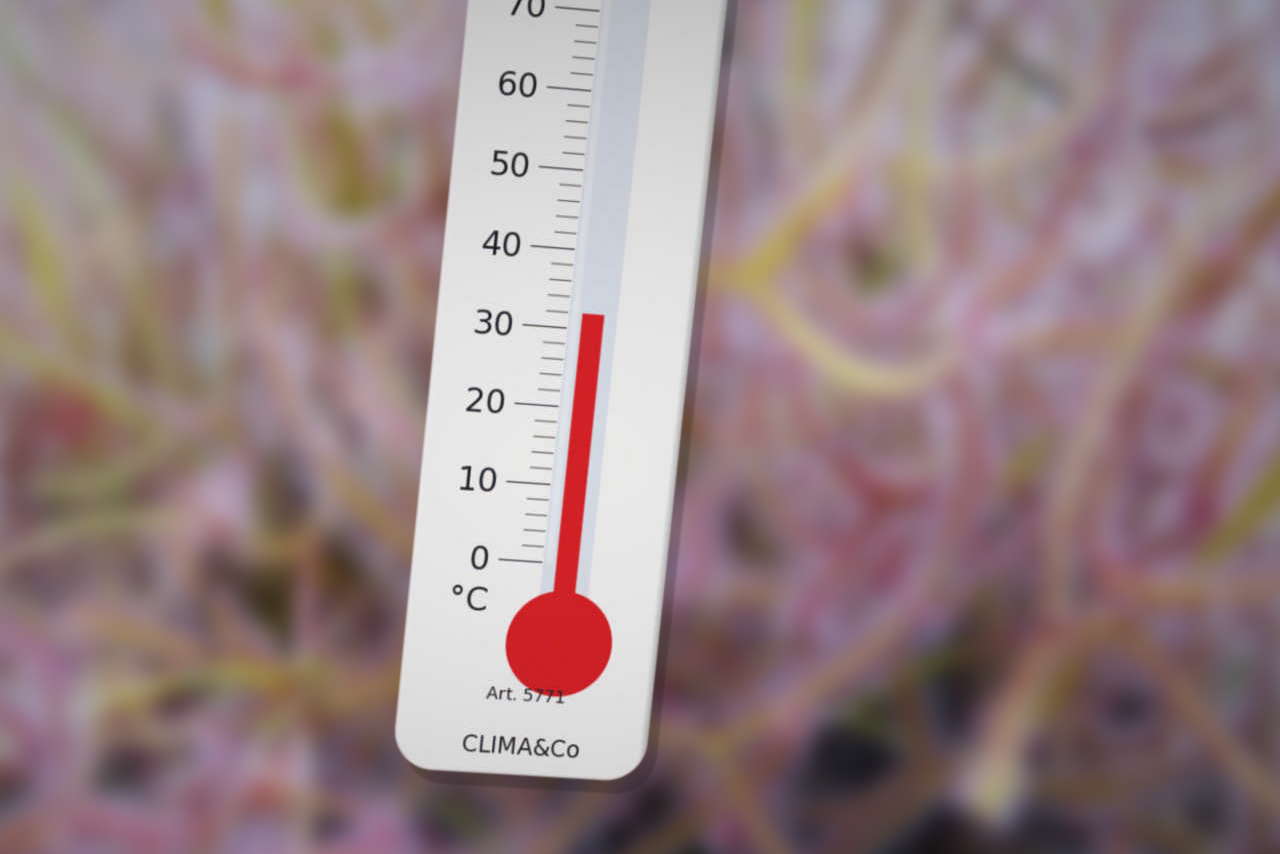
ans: °C 32
